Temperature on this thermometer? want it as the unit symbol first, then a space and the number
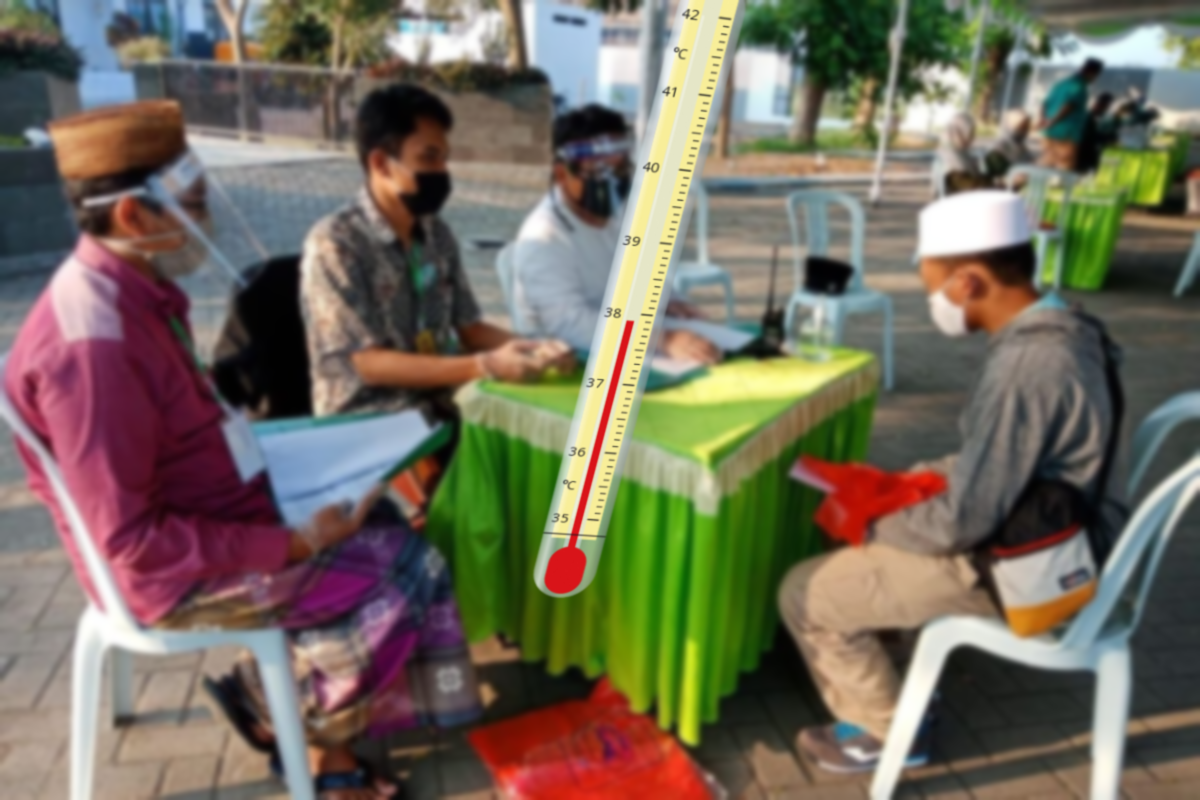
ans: °C 37.9
